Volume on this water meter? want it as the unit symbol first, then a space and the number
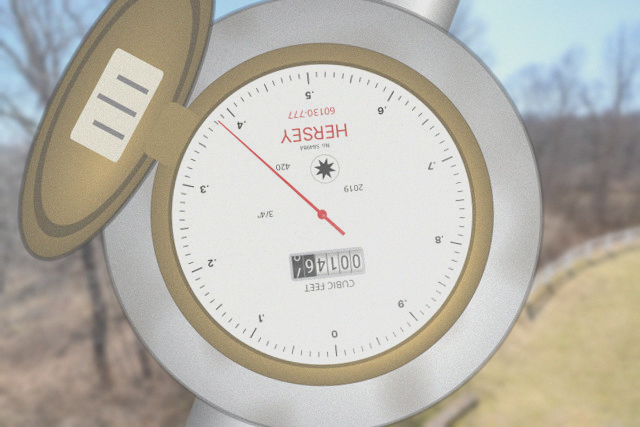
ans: ft³ 1467.38
